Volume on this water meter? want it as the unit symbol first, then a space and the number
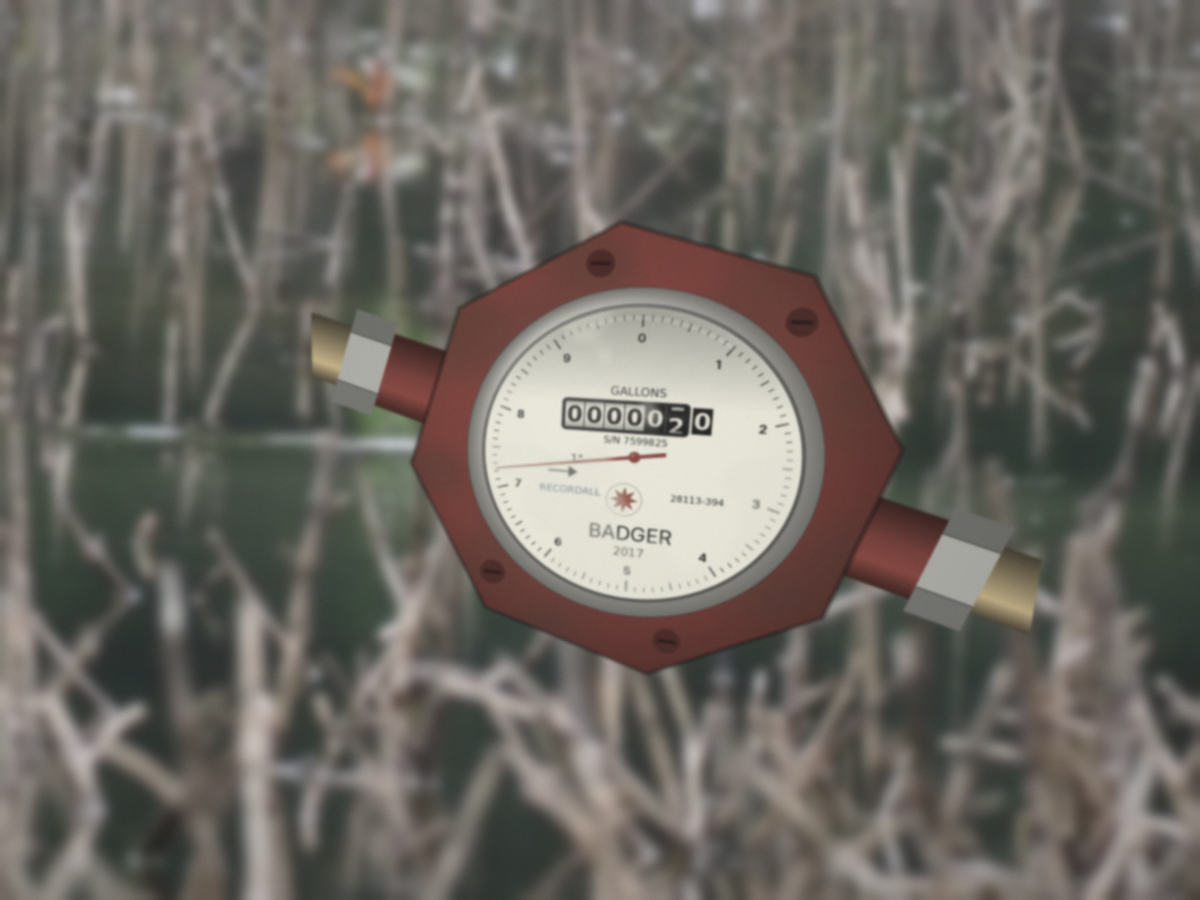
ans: gal 17.2
